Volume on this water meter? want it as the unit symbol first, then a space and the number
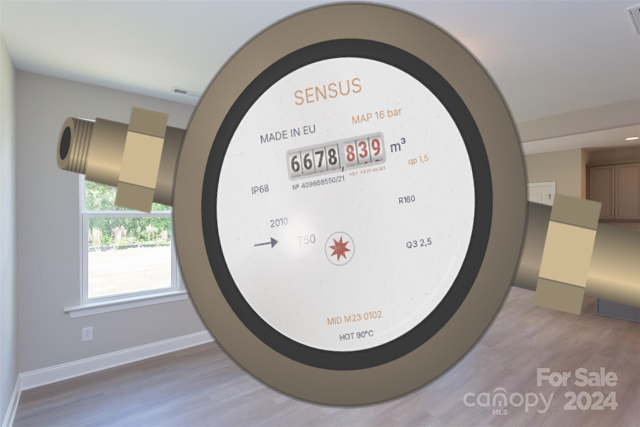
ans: m³ 6678.839
